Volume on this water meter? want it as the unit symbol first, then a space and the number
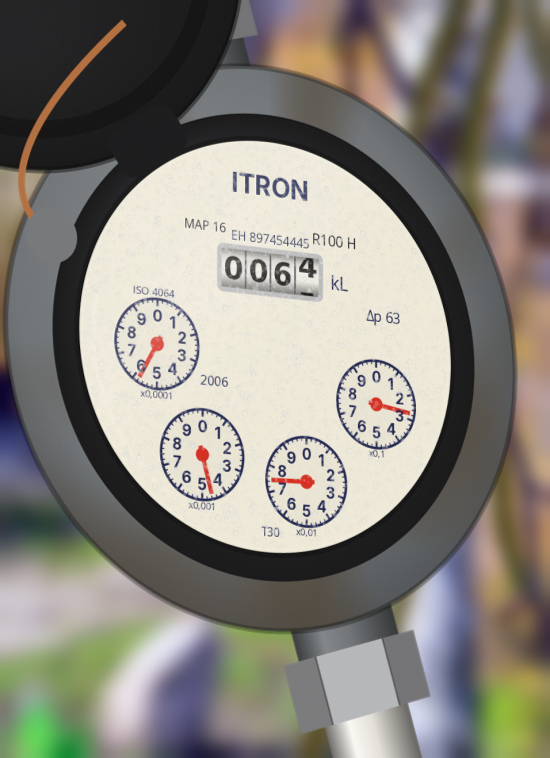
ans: kL 64.2745
